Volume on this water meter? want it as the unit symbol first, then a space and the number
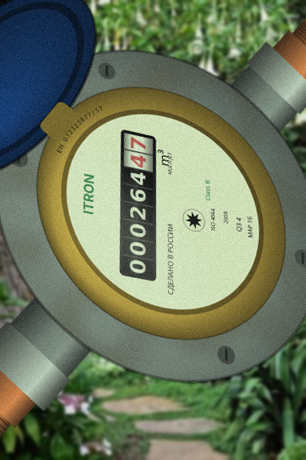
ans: m³ 264.47
